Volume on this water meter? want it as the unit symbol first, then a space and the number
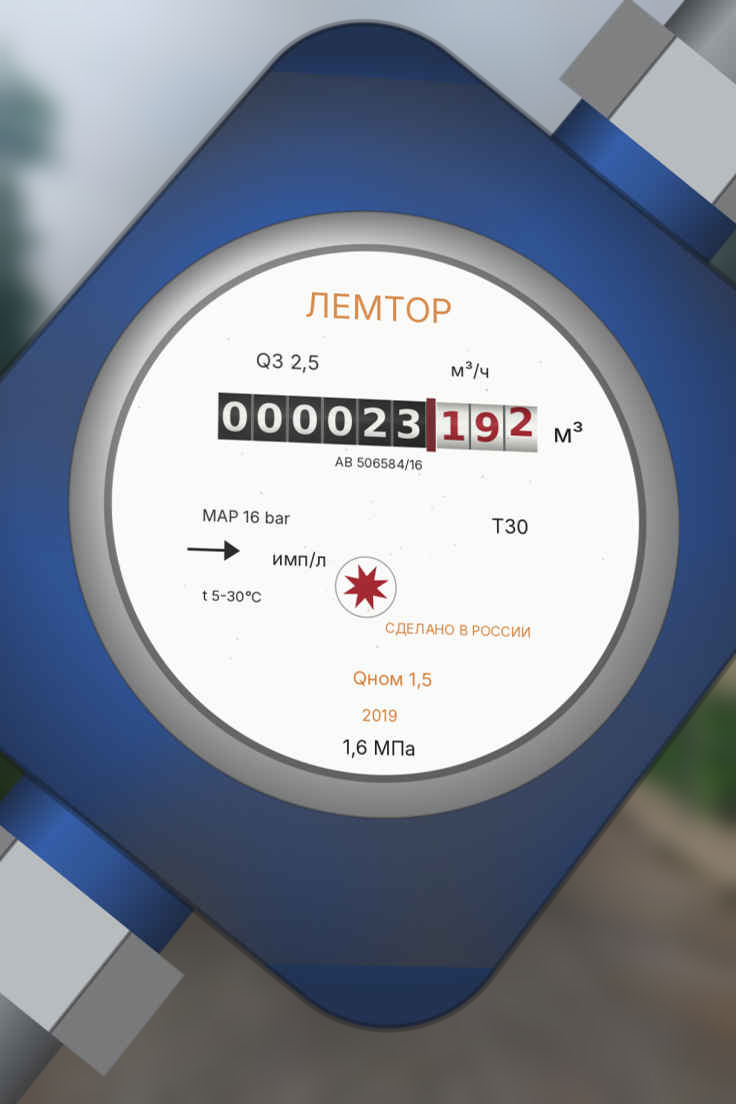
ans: m³ 23.192
